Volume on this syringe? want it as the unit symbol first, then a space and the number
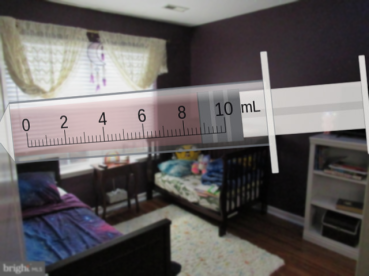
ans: mL 8.8
